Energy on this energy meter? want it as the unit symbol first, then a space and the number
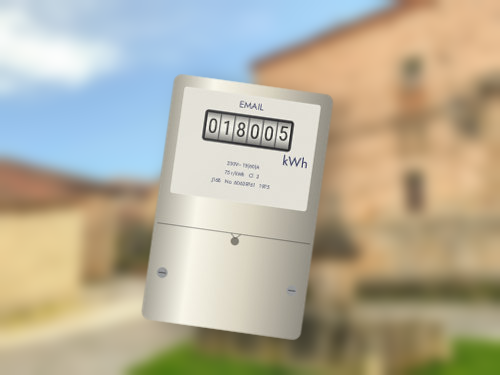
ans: kWh 18005
